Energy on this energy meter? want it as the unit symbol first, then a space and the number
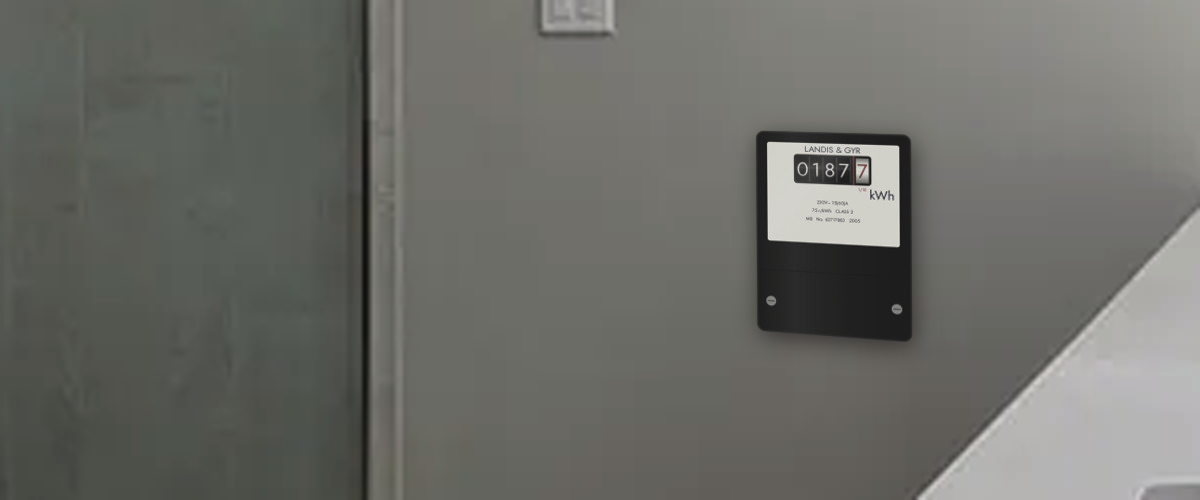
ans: kWh 187.7
